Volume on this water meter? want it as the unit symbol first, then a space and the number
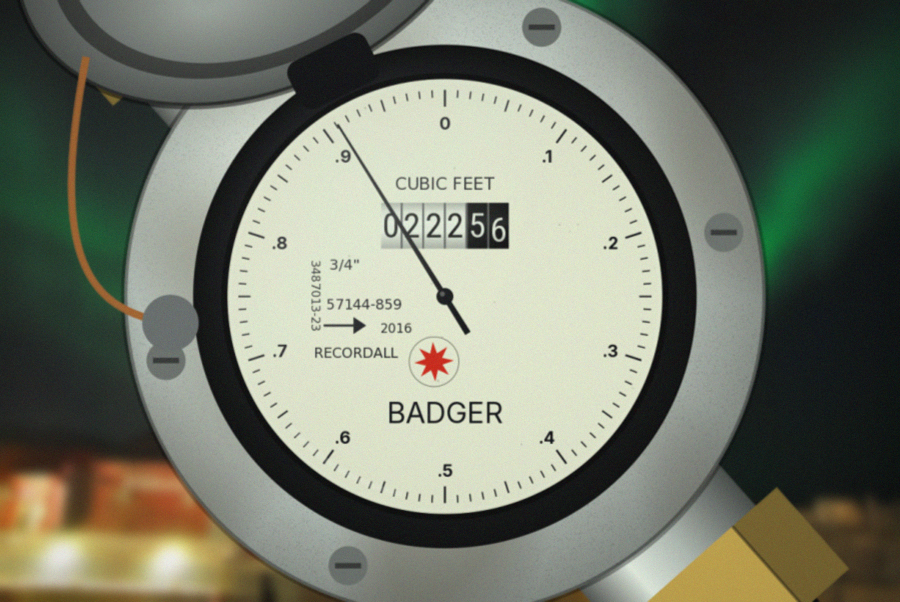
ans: ft³ 22255.91
